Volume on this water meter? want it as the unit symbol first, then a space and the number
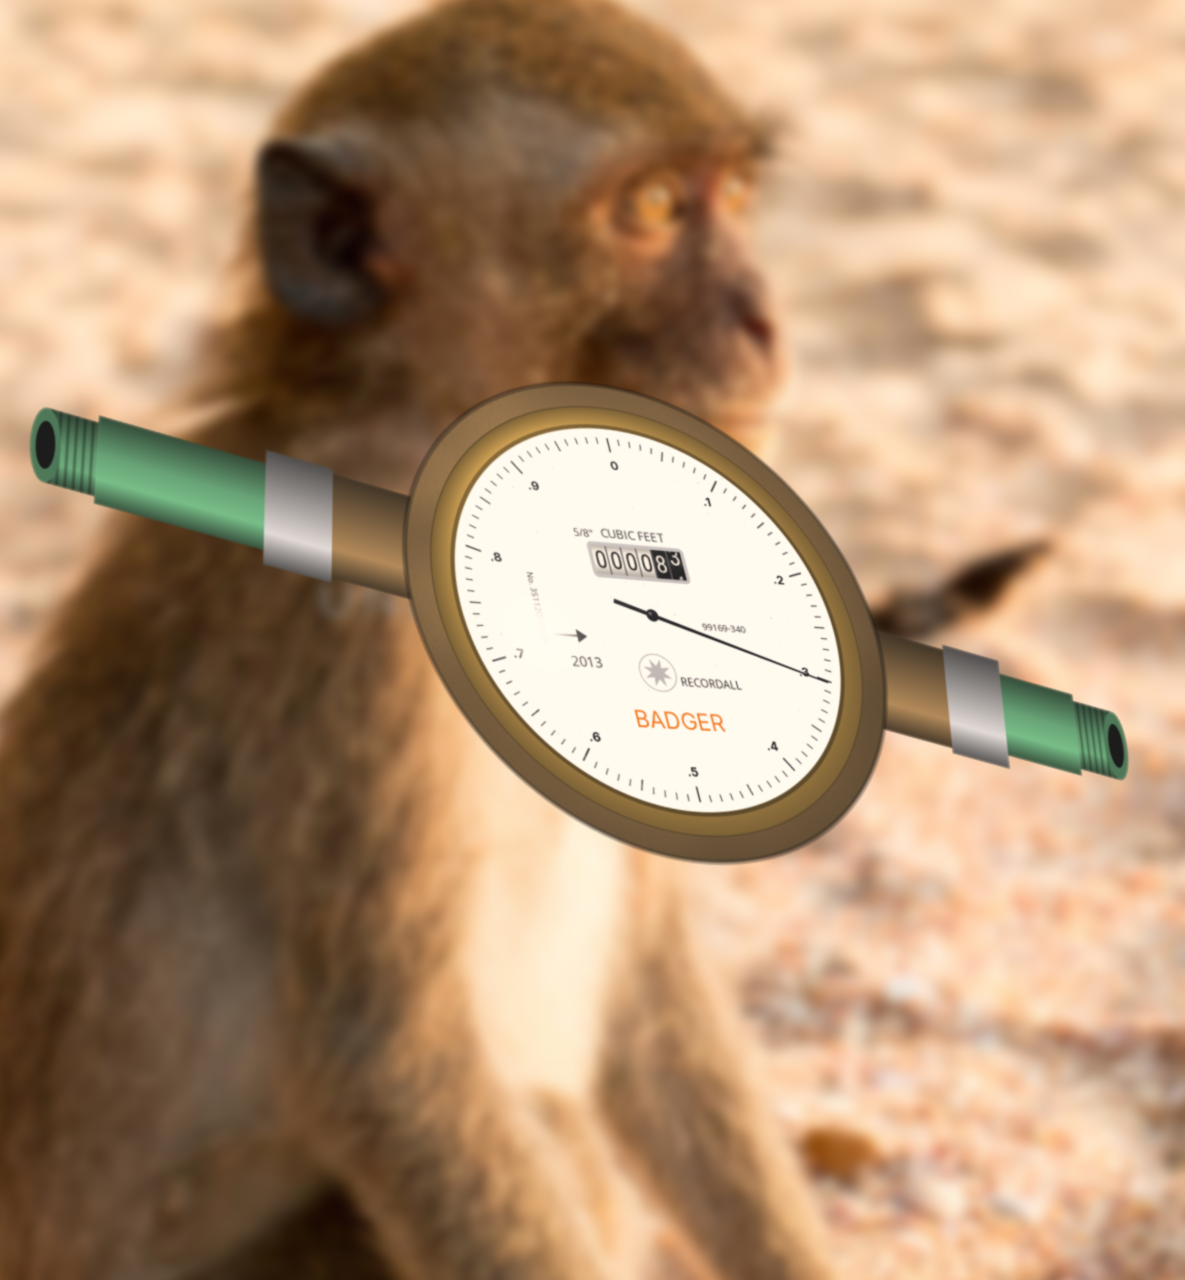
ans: ft³ 83.30
